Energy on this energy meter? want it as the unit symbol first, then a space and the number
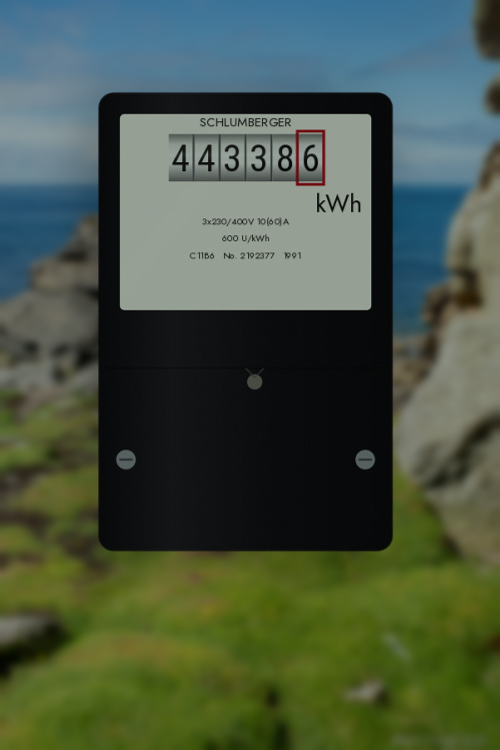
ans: kWh 44338.6
